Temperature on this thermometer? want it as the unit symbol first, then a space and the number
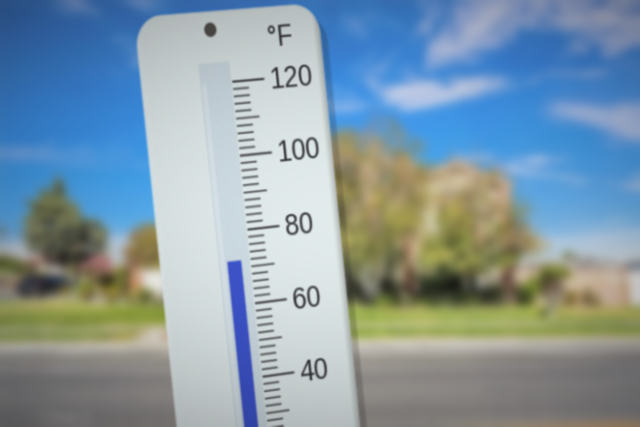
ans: °F 72
